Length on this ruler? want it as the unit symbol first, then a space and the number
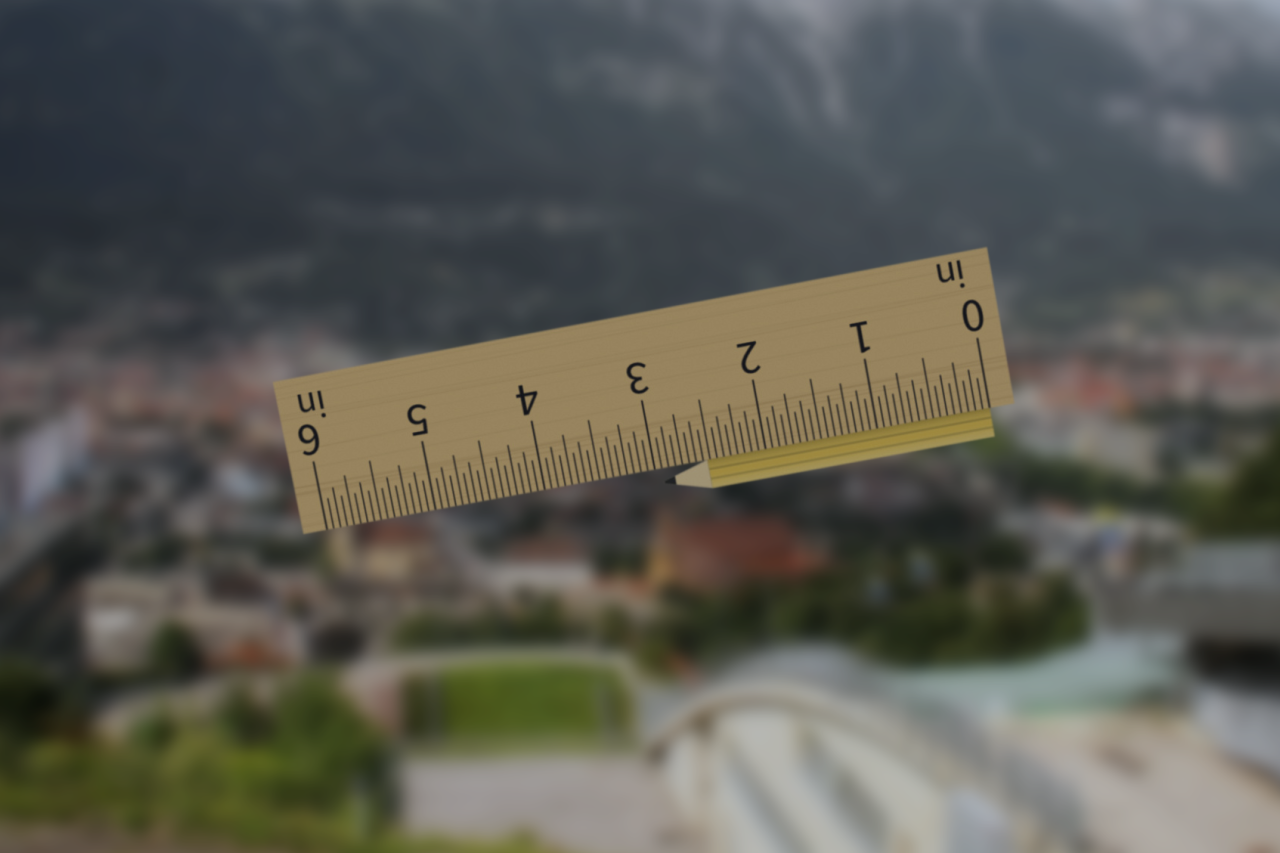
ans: in 2.9375
